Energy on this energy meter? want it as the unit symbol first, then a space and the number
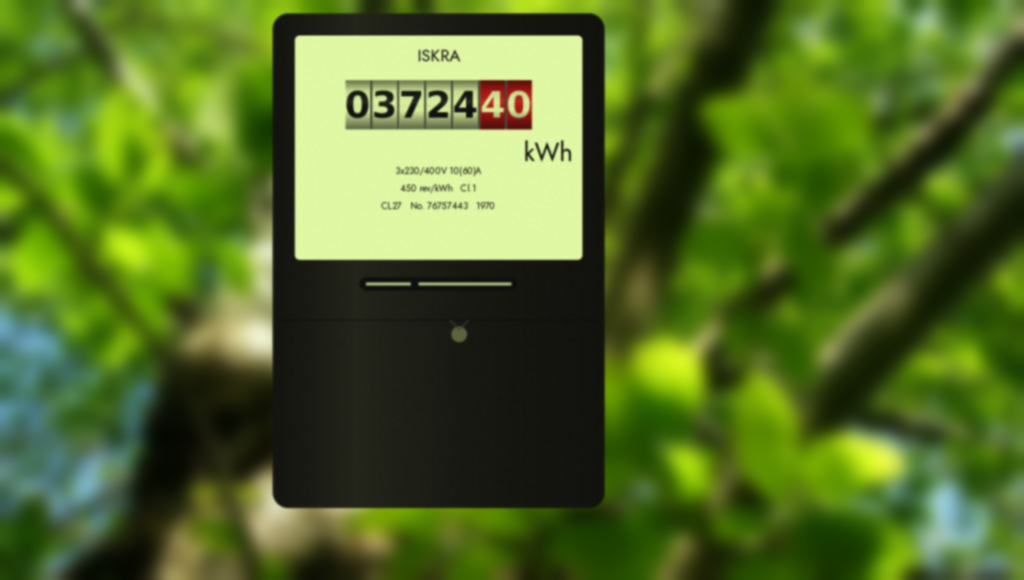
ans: kWh 3724.40
